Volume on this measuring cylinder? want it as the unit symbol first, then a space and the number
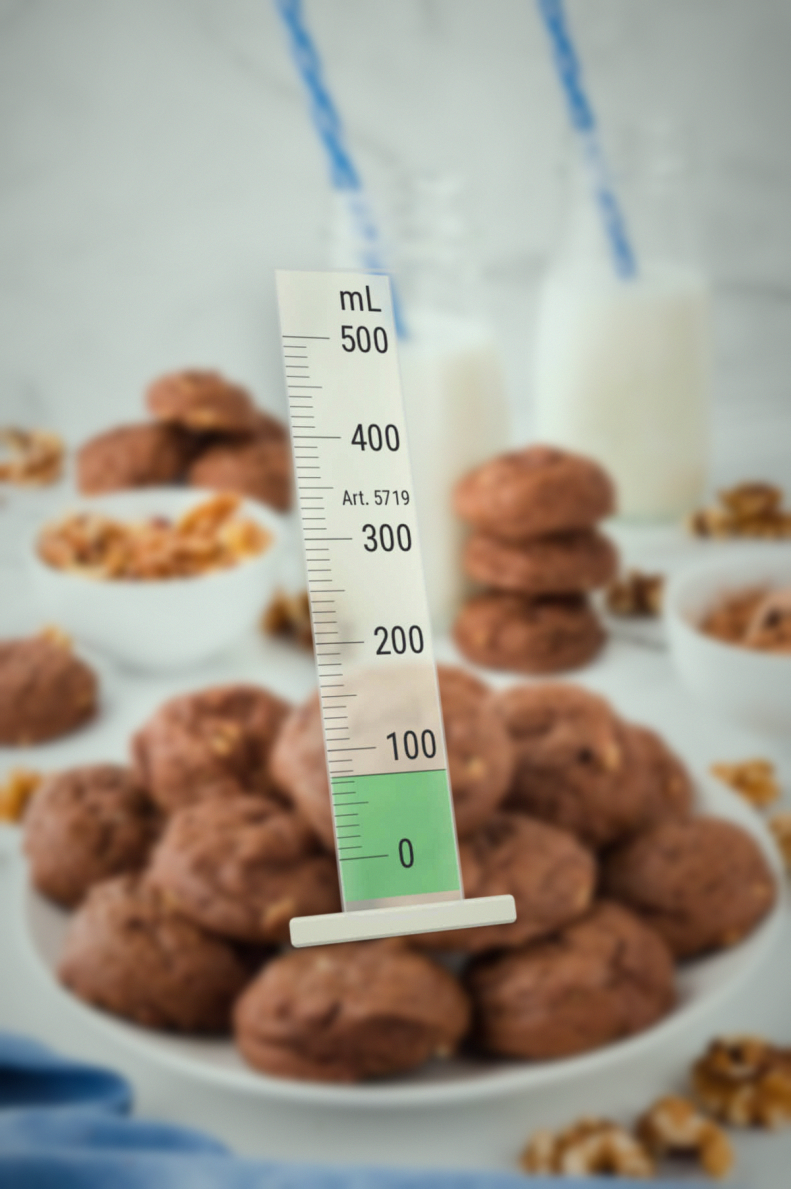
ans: mL 75
